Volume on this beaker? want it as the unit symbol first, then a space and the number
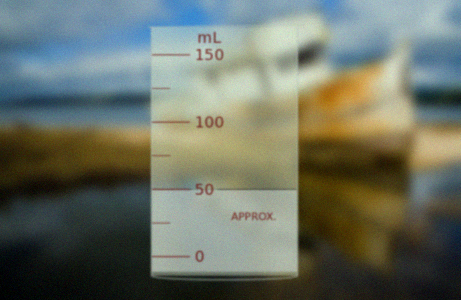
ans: mL 50
